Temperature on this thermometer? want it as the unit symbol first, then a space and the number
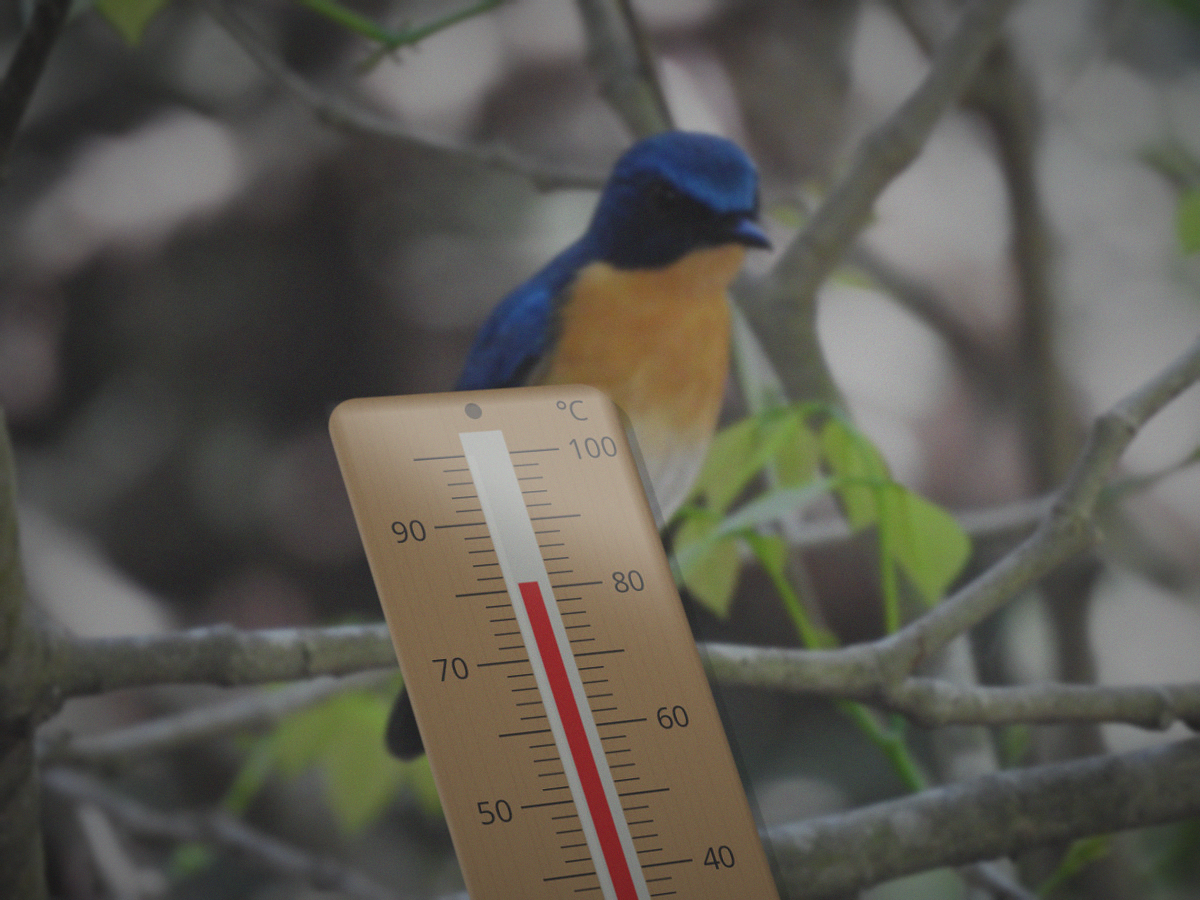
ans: °C 81
